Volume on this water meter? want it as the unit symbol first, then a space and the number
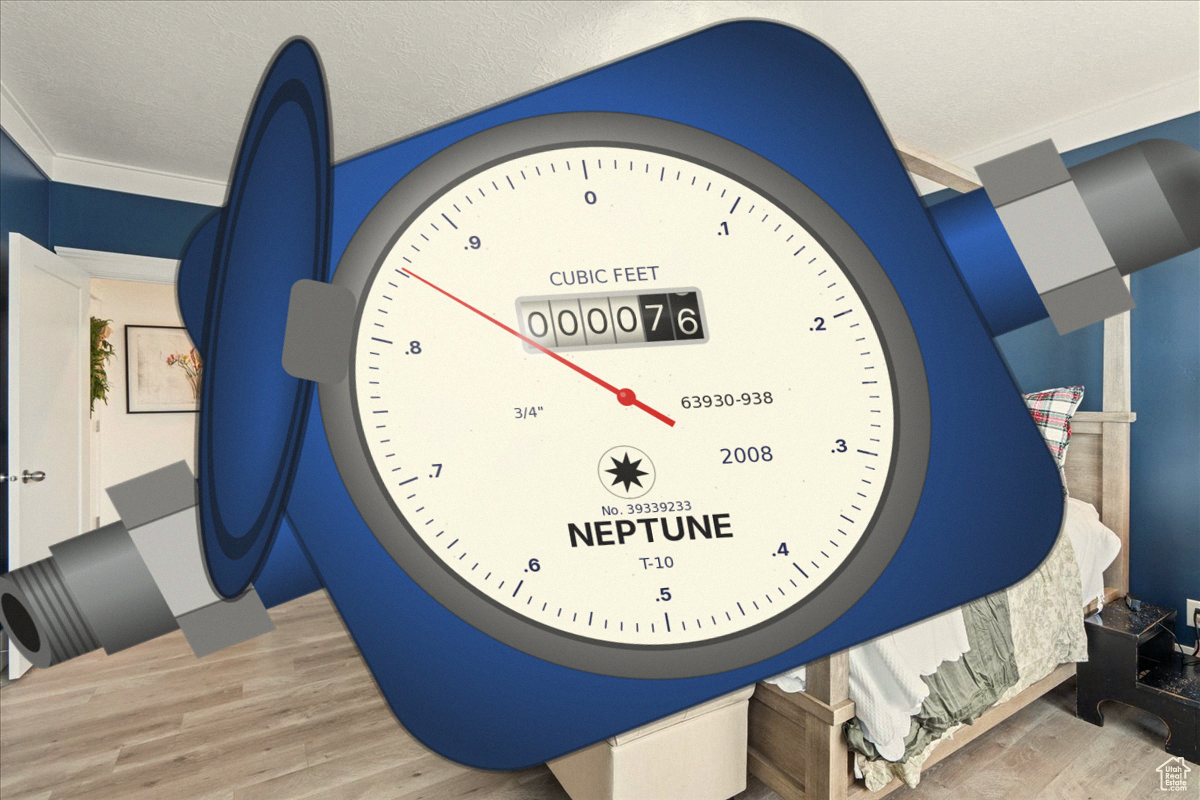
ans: ft³ 75.85
